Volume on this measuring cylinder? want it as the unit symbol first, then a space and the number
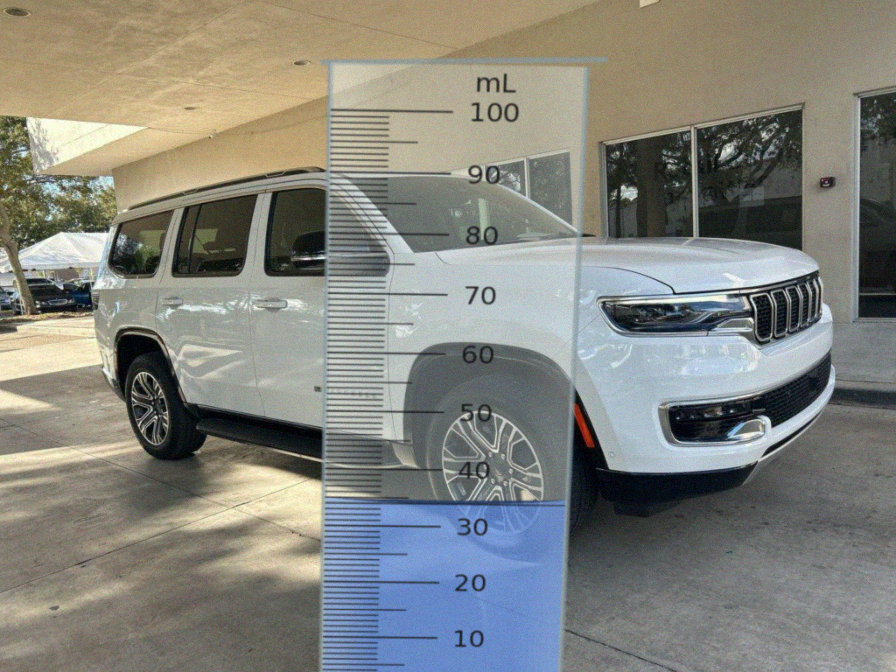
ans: mL 34
